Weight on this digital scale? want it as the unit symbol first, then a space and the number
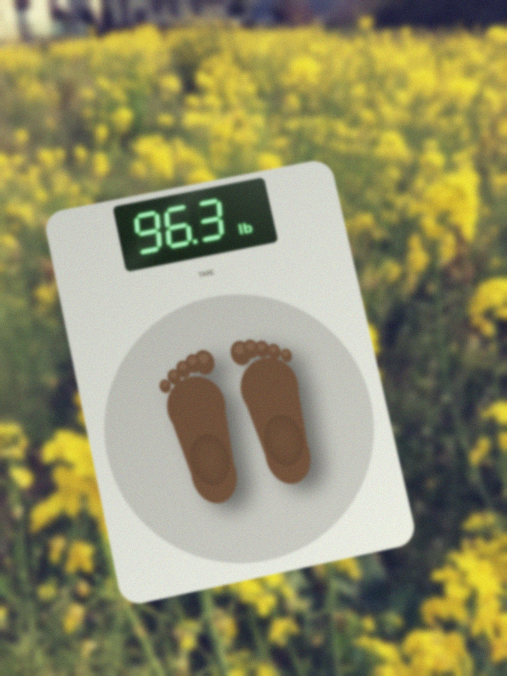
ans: lb 96.3
